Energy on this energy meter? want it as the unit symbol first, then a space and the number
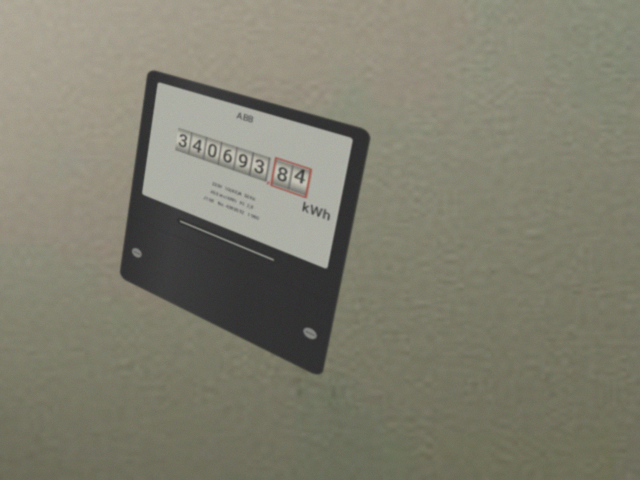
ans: kWh 340693.84
